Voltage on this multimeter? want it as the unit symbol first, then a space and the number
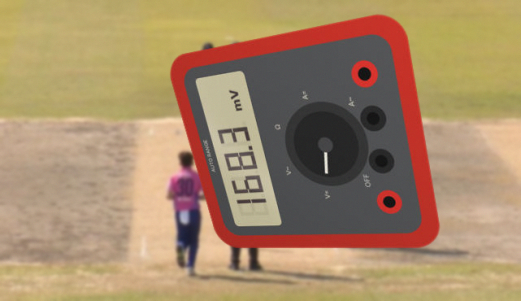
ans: mV 168.3
